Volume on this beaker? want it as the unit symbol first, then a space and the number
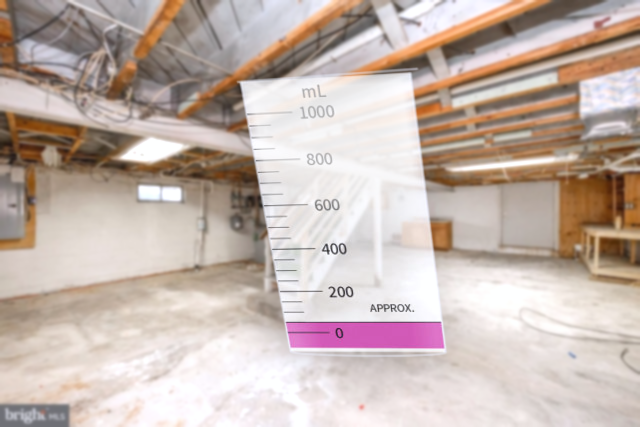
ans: mL 50
